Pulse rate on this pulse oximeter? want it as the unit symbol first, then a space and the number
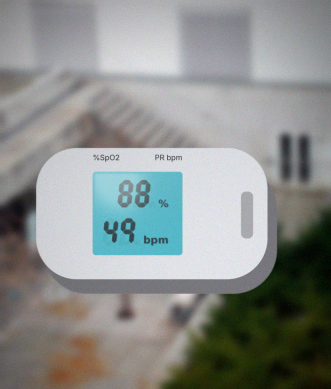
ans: bpm 49
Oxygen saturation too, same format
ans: % 88
